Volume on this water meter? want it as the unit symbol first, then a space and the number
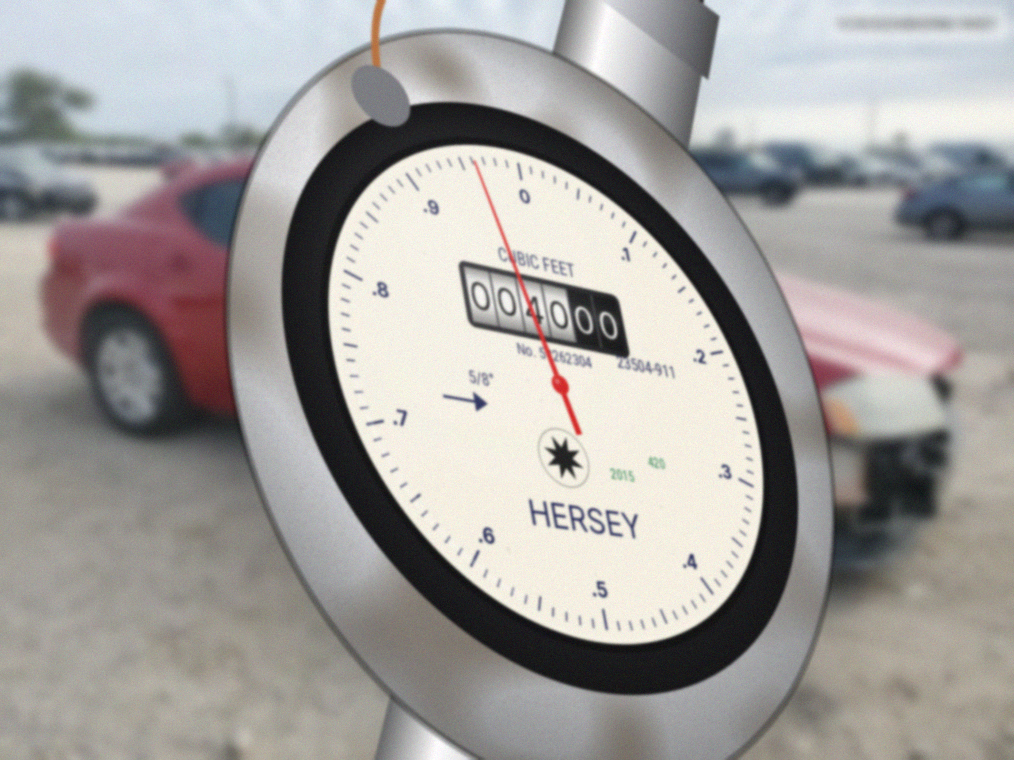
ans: ft³ 3999.96
